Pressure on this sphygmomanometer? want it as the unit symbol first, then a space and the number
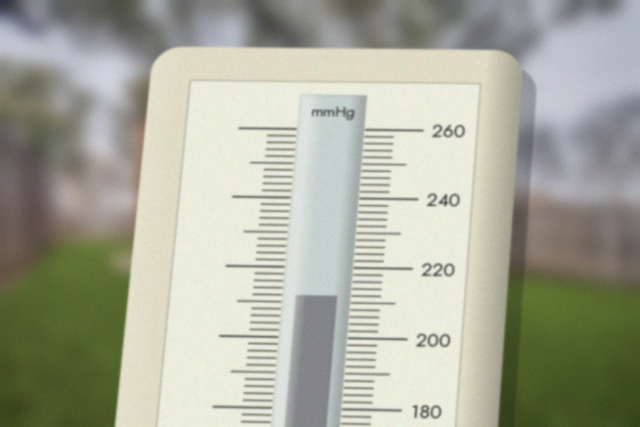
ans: mmHg 212
